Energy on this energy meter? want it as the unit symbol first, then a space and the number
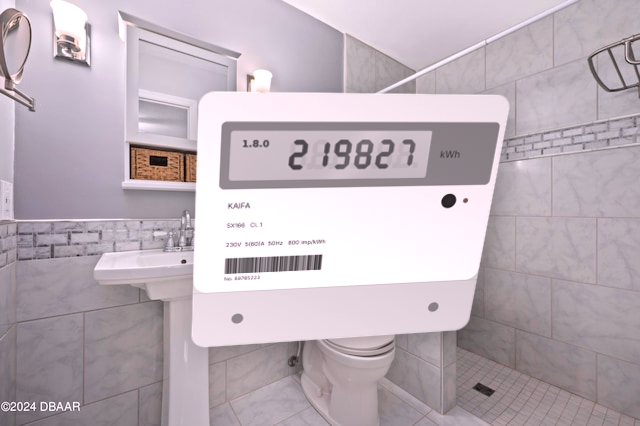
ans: kWh 219827
